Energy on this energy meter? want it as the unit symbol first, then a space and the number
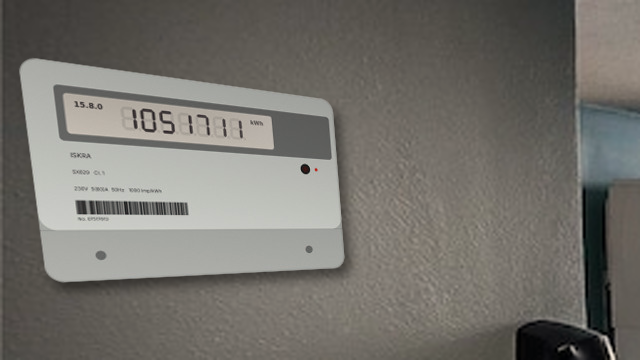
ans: kWh 1051711
